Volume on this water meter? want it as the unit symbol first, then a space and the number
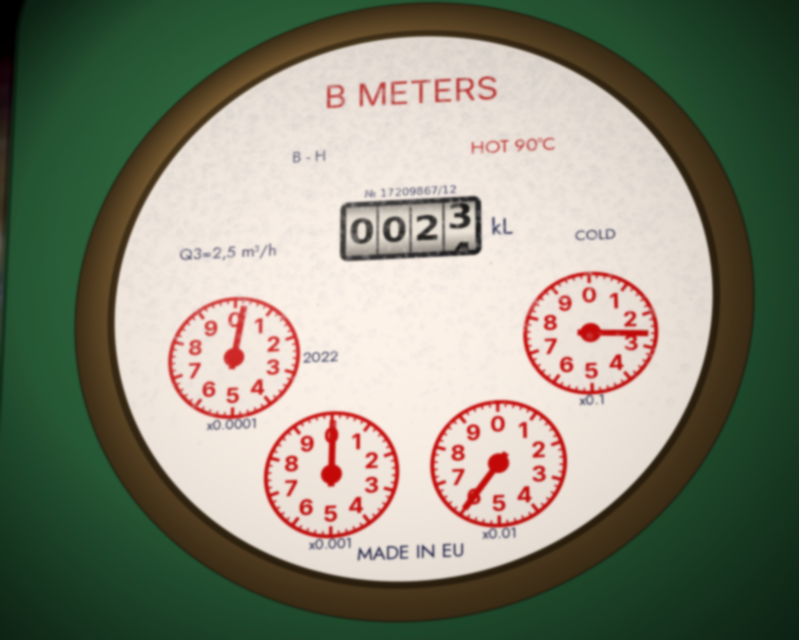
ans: kL 23.2600
